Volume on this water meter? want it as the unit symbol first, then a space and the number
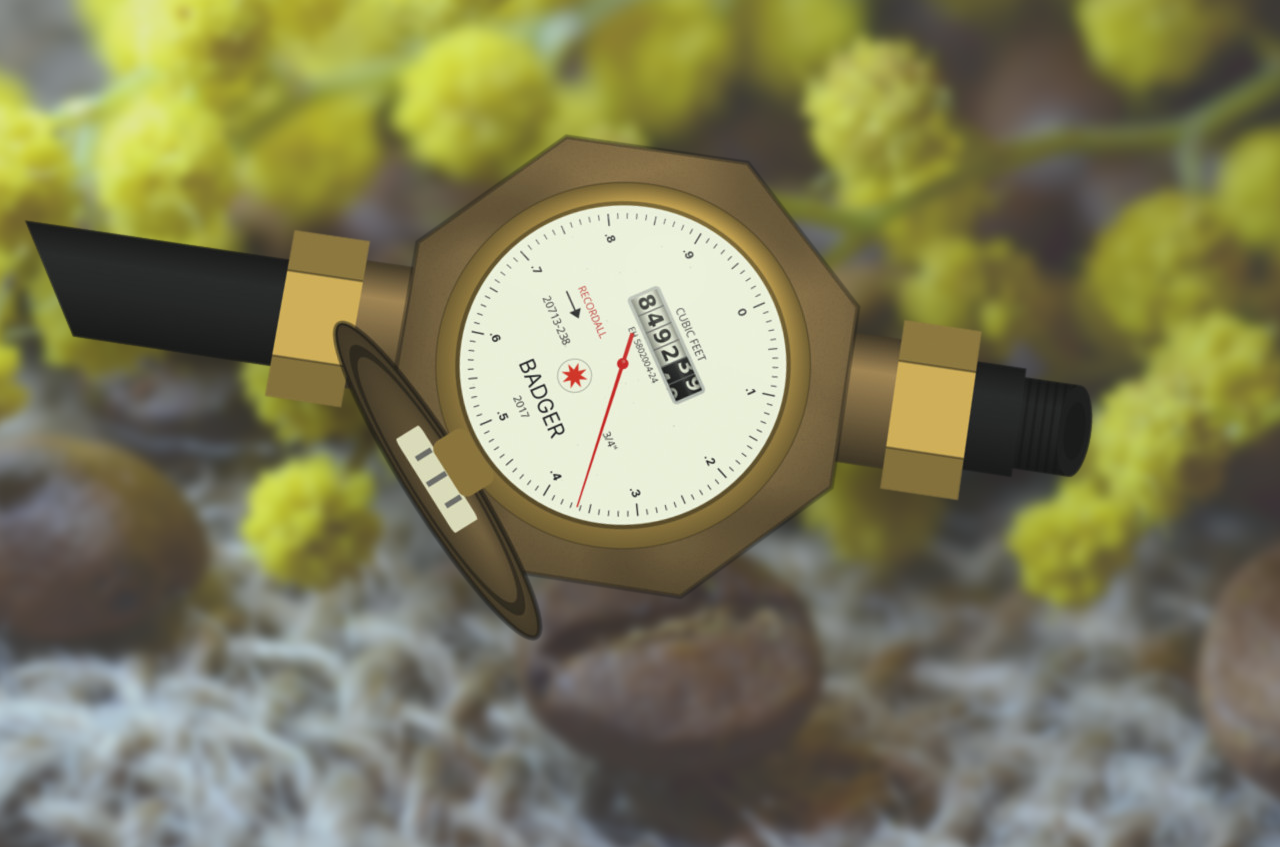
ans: ft³ 849239.36
